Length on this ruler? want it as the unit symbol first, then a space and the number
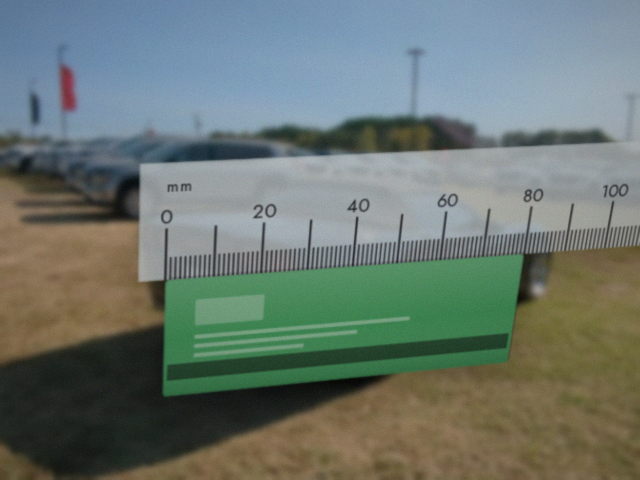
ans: mm 80
